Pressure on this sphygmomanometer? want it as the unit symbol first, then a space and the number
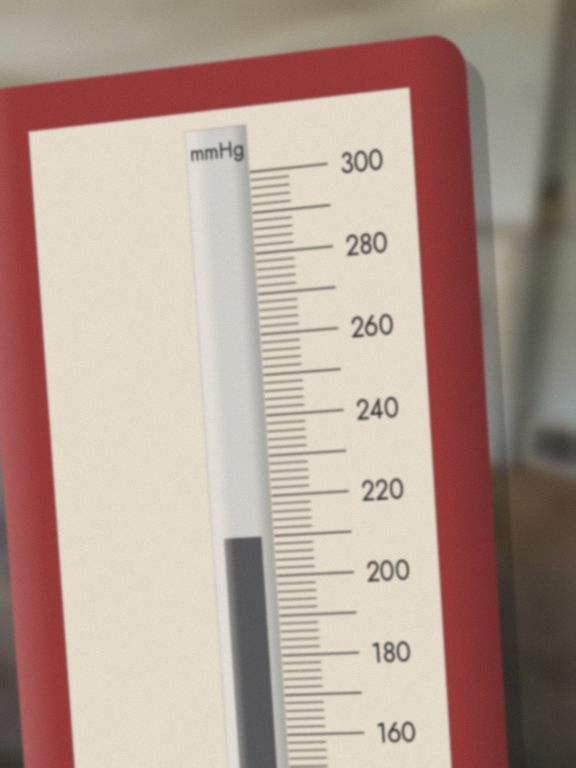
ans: mmHg 210
